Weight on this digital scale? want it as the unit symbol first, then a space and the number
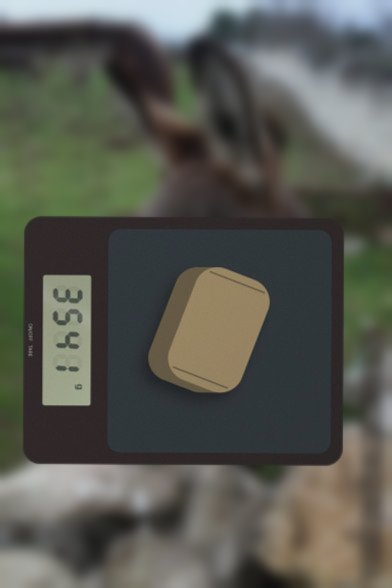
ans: g 3541
